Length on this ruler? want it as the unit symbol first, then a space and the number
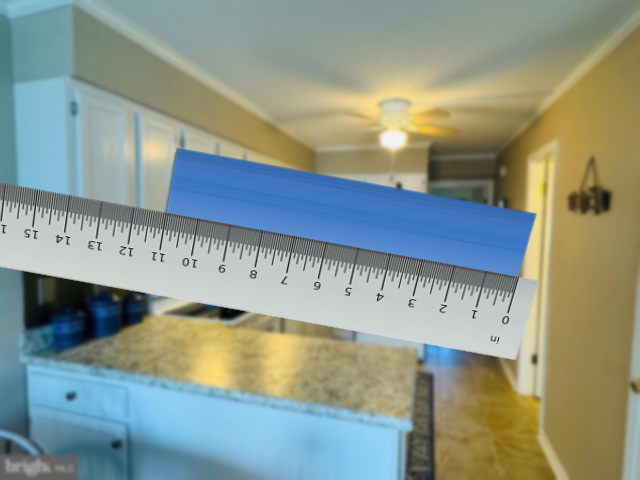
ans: in 11
